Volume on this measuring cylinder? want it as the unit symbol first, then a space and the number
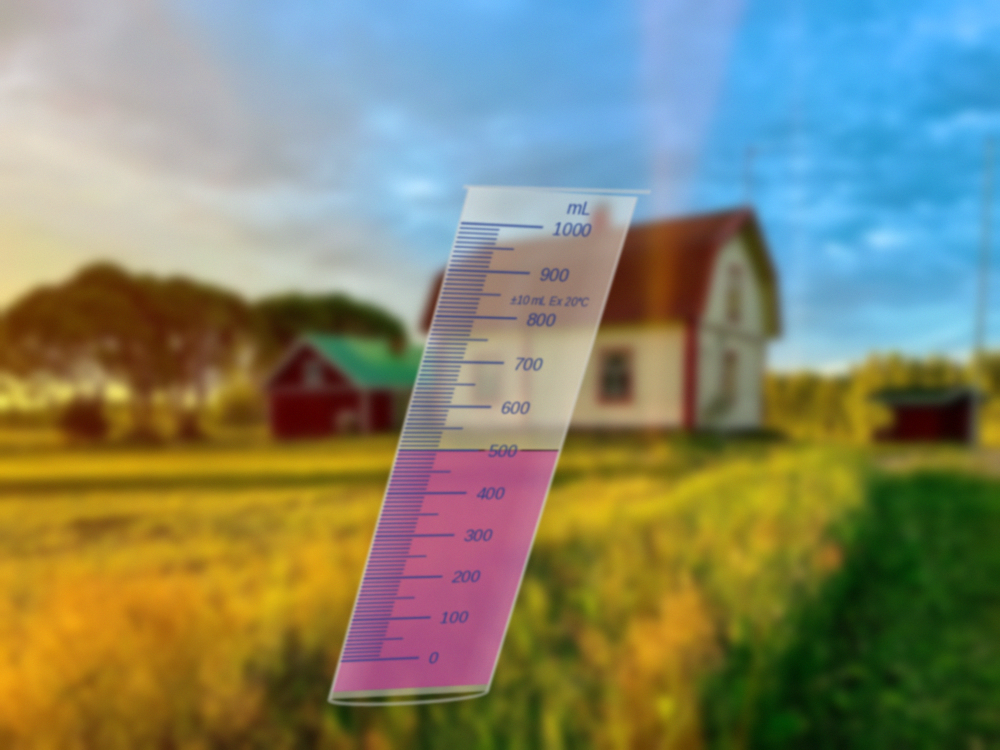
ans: mL 500
